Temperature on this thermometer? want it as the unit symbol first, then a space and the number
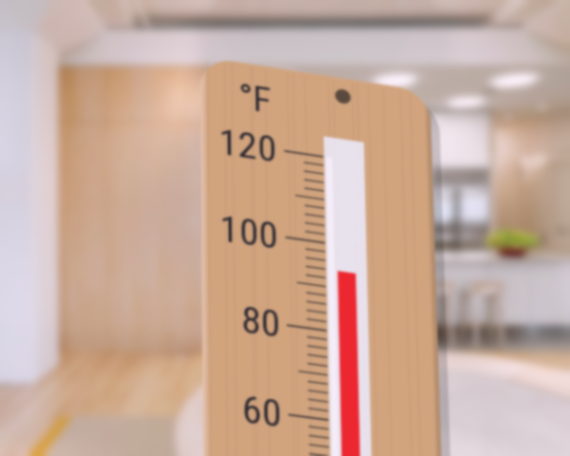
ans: °F 94
